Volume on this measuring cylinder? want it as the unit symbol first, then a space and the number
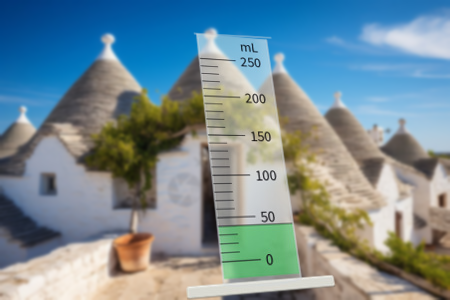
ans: mL 40
